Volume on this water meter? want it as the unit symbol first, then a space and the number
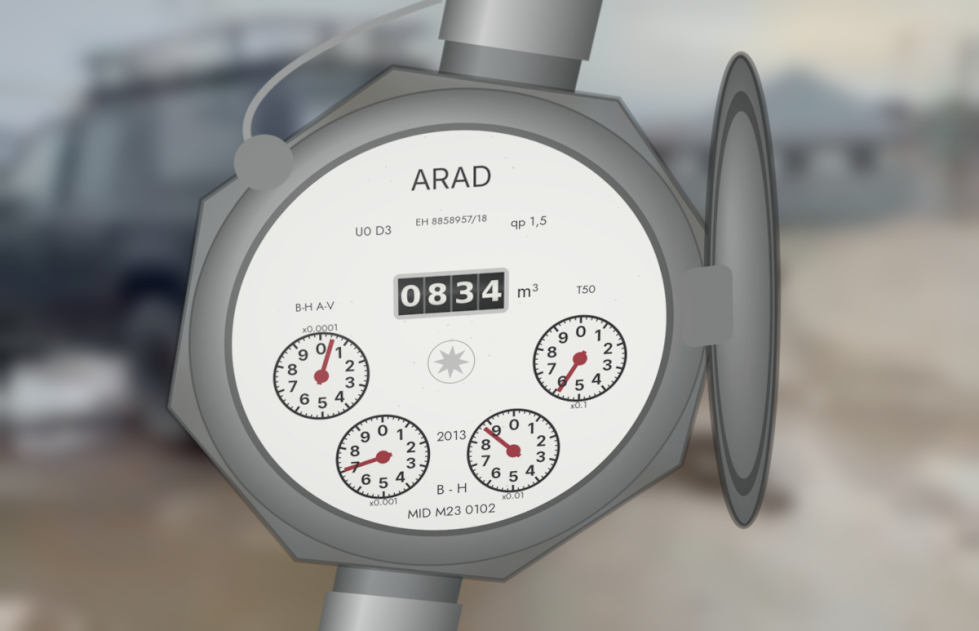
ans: m³ 834.5870
